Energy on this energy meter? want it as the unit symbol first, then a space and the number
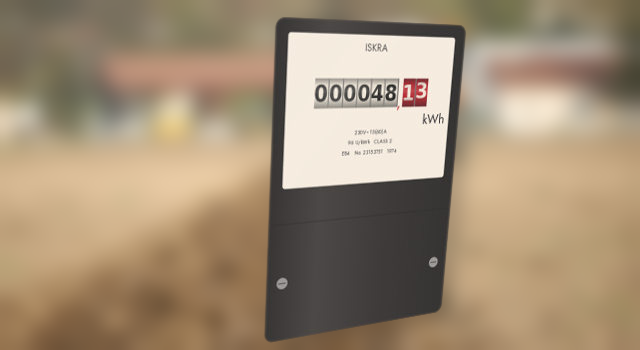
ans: kWh 48.13
